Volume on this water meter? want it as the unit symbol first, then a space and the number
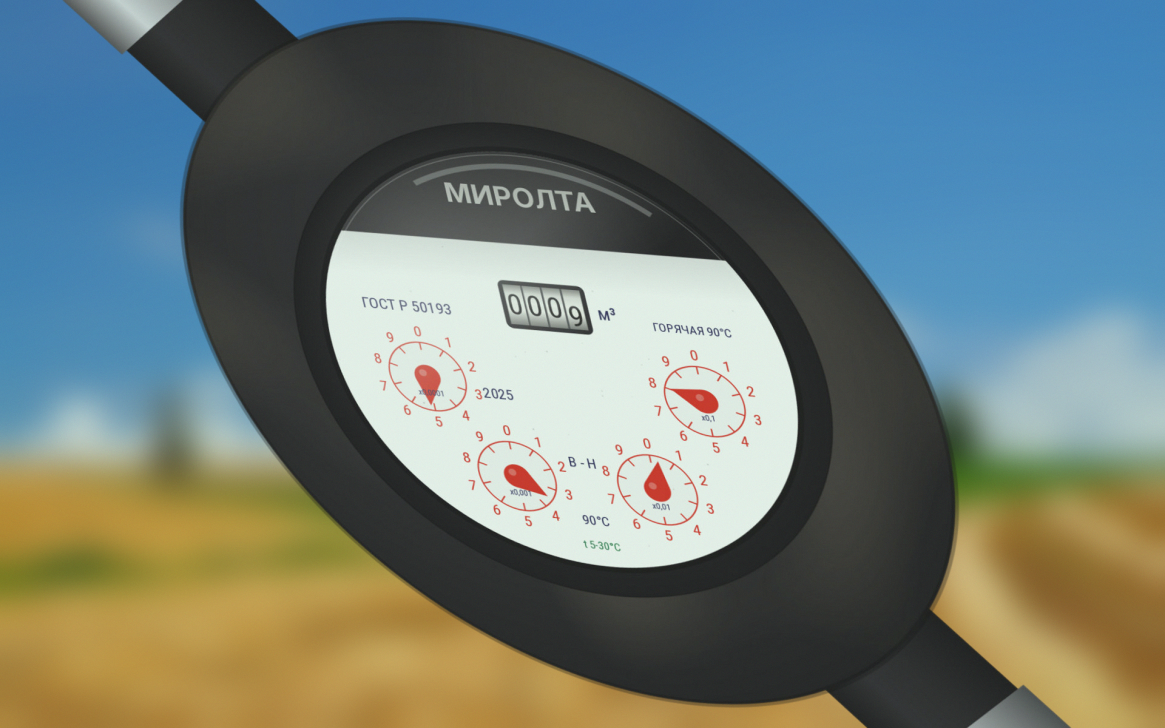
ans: m³ 8.8035
